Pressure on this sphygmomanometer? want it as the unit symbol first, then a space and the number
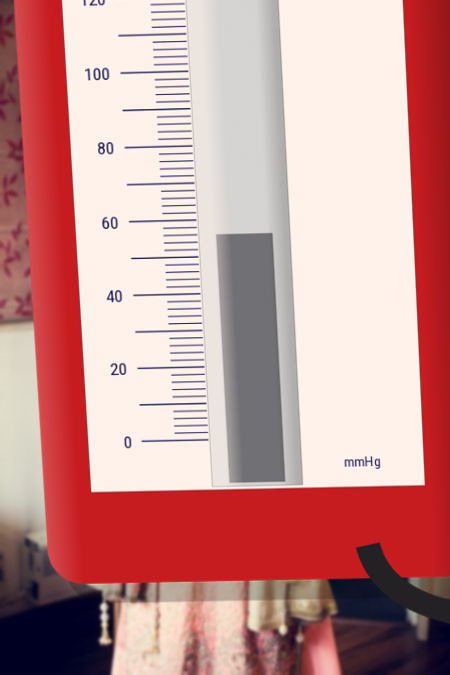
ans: mmHg 56
